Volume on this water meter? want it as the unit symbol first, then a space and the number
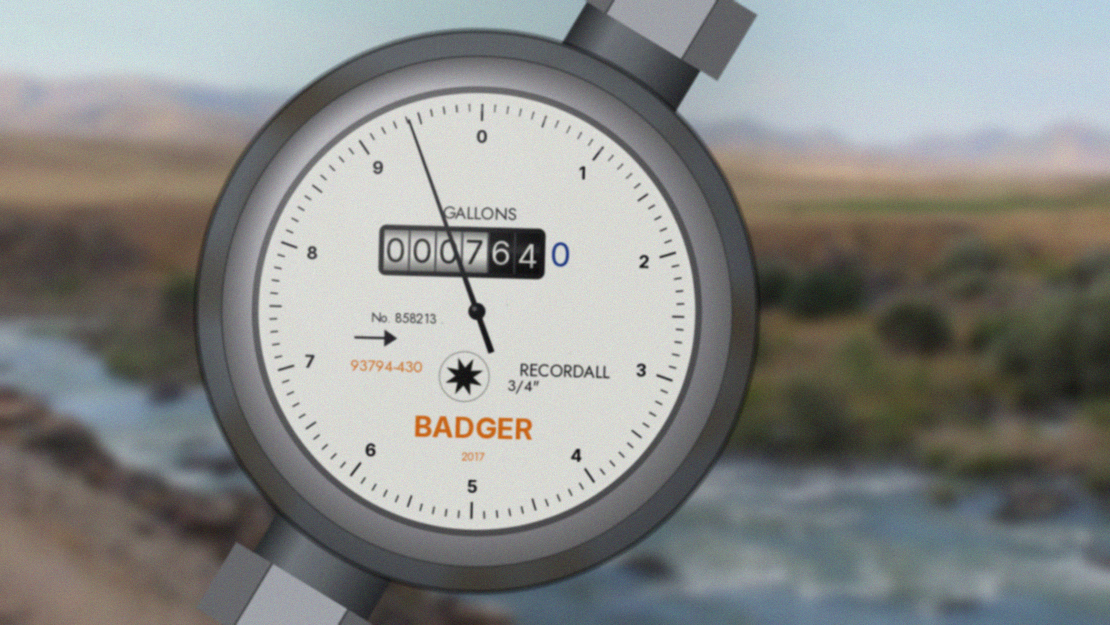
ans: gal 7639.4
